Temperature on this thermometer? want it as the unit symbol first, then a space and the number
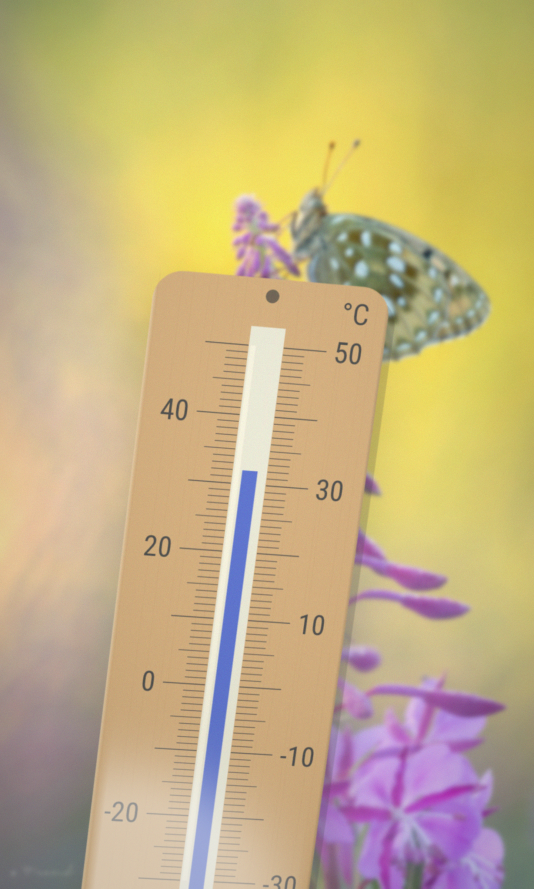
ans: °C 32
